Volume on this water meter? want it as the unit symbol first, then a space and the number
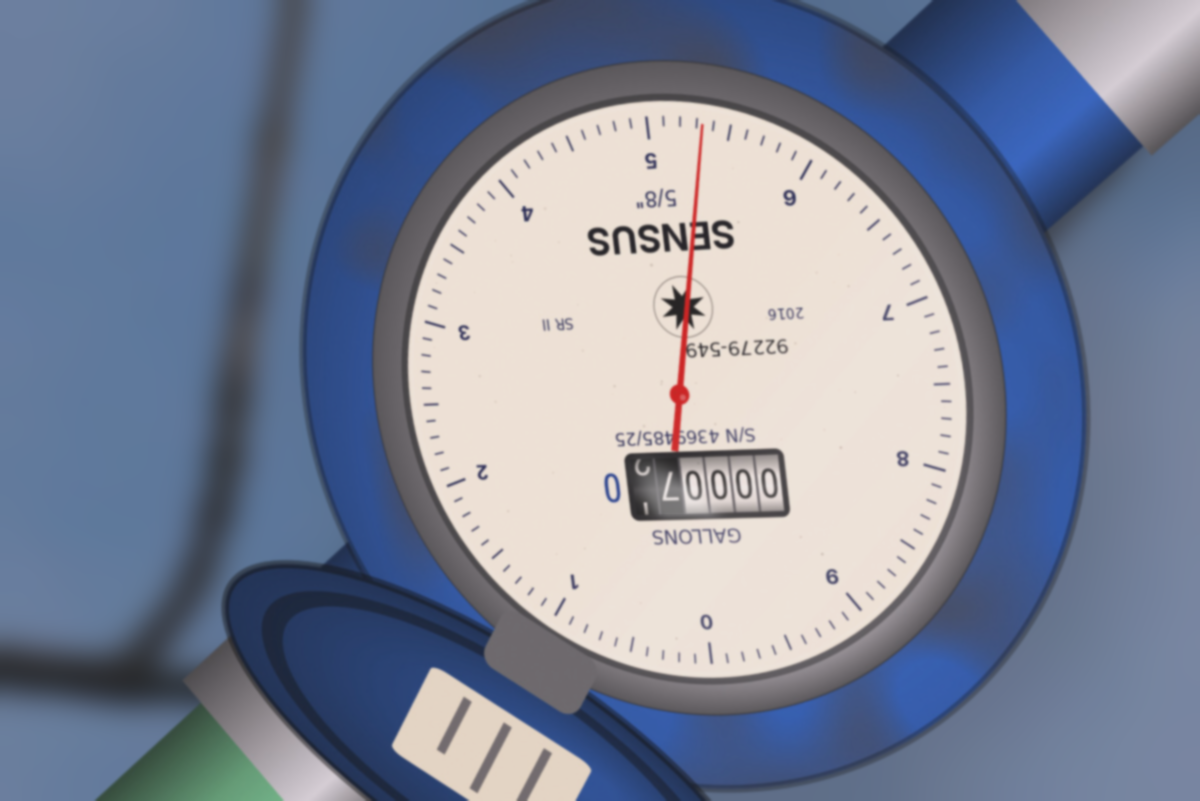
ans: gal 715.3
